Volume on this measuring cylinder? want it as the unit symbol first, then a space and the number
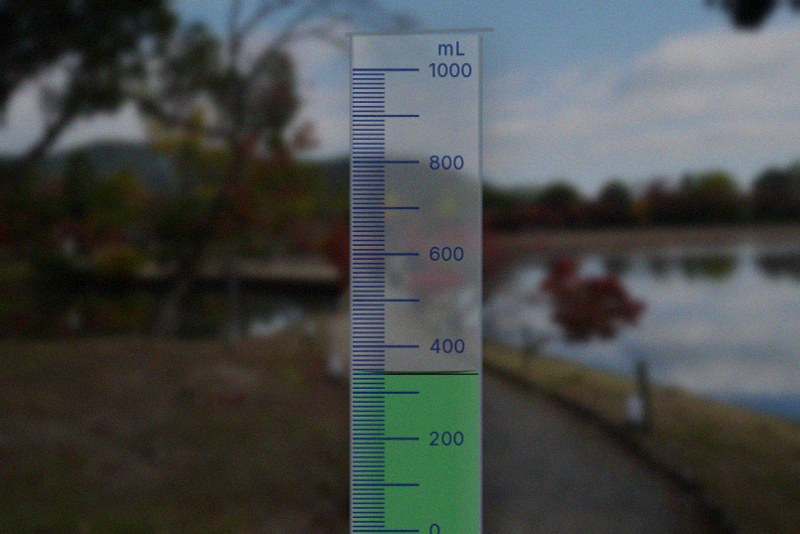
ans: mL 340
